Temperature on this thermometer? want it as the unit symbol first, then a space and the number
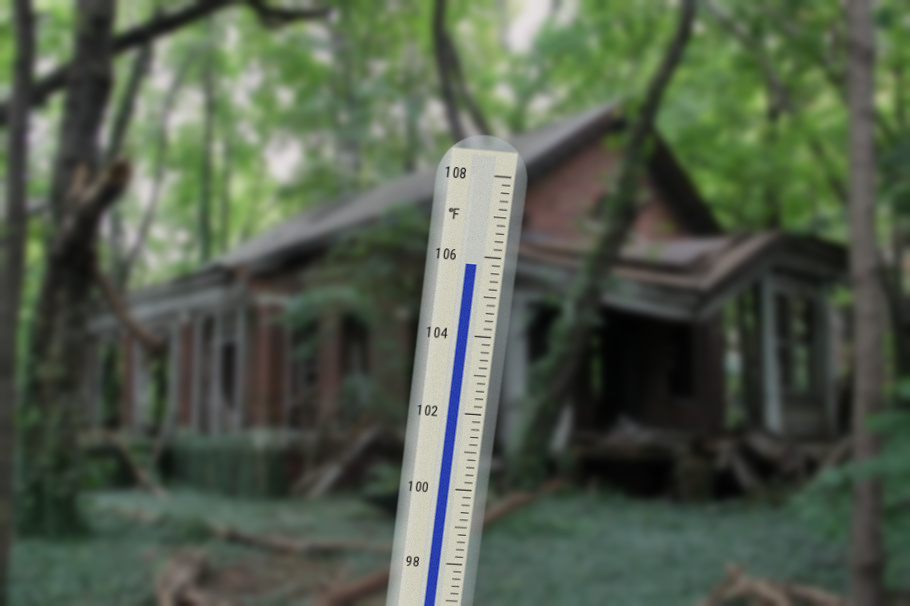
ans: °F 105.8
